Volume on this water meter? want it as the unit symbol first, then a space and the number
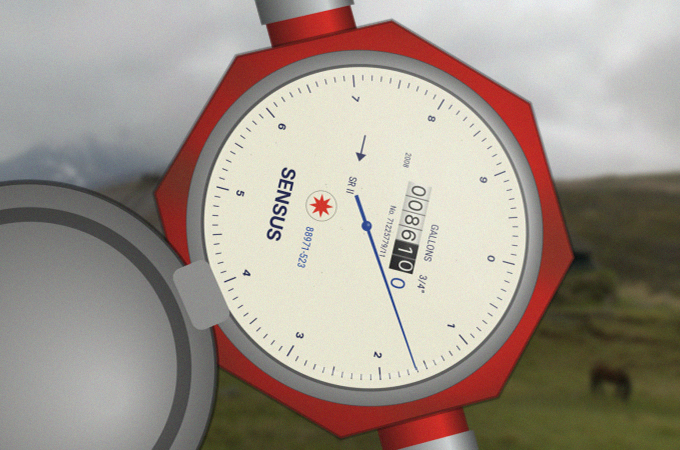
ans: gal 86101.6
